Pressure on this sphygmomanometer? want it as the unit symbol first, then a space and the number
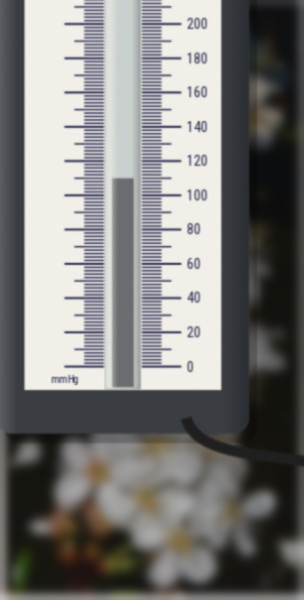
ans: mmHg 110
